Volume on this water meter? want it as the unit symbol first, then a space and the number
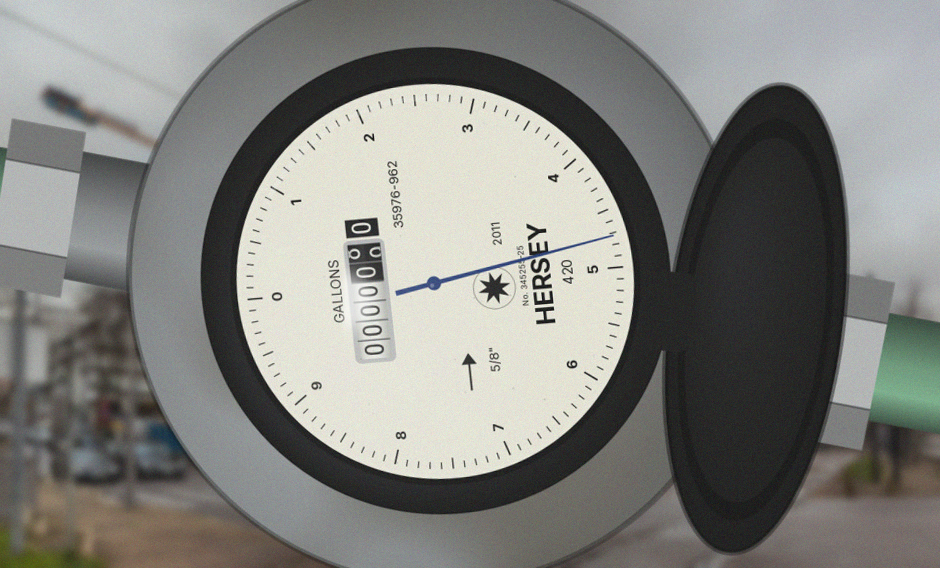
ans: gal 84.7
